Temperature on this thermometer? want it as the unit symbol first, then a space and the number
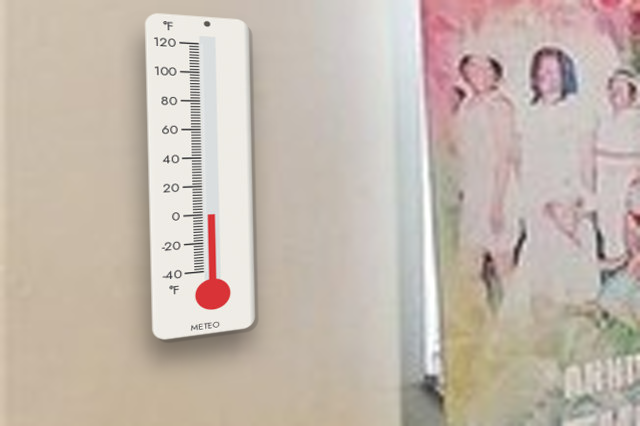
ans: °F 0
